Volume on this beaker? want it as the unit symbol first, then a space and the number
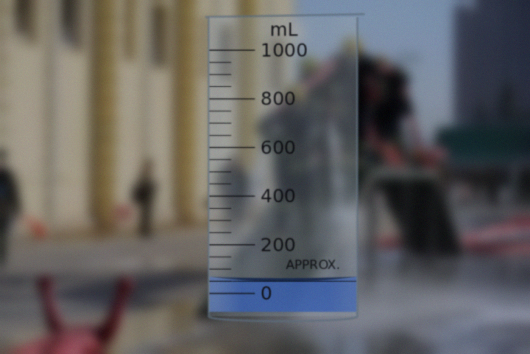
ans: mL 50
